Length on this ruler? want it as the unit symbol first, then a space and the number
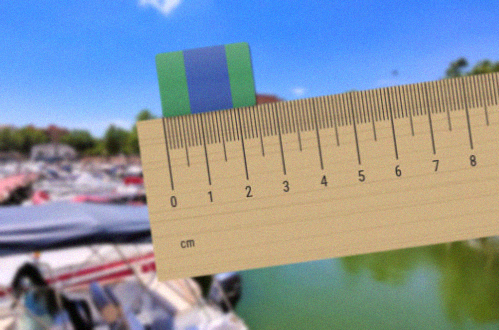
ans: cm 2.5
